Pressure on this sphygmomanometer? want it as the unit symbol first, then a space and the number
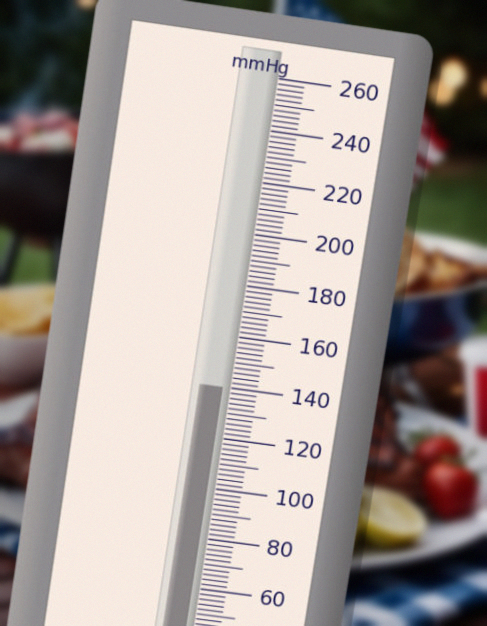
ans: mmHg 140
